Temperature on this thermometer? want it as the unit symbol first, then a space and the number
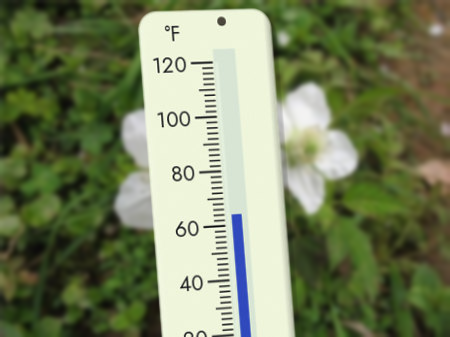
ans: °F 64
